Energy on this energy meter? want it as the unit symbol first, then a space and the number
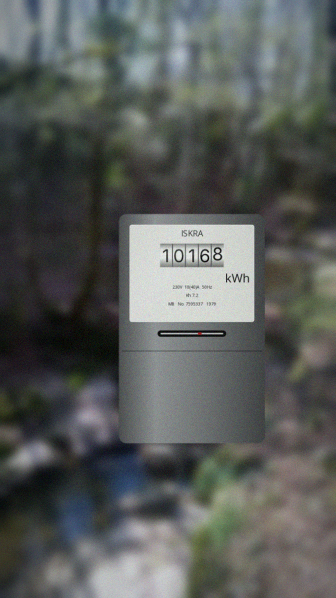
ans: kWh 10168
